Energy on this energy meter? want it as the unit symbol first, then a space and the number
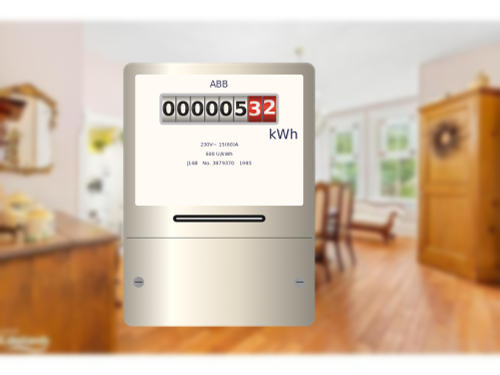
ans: kWh 5.32
